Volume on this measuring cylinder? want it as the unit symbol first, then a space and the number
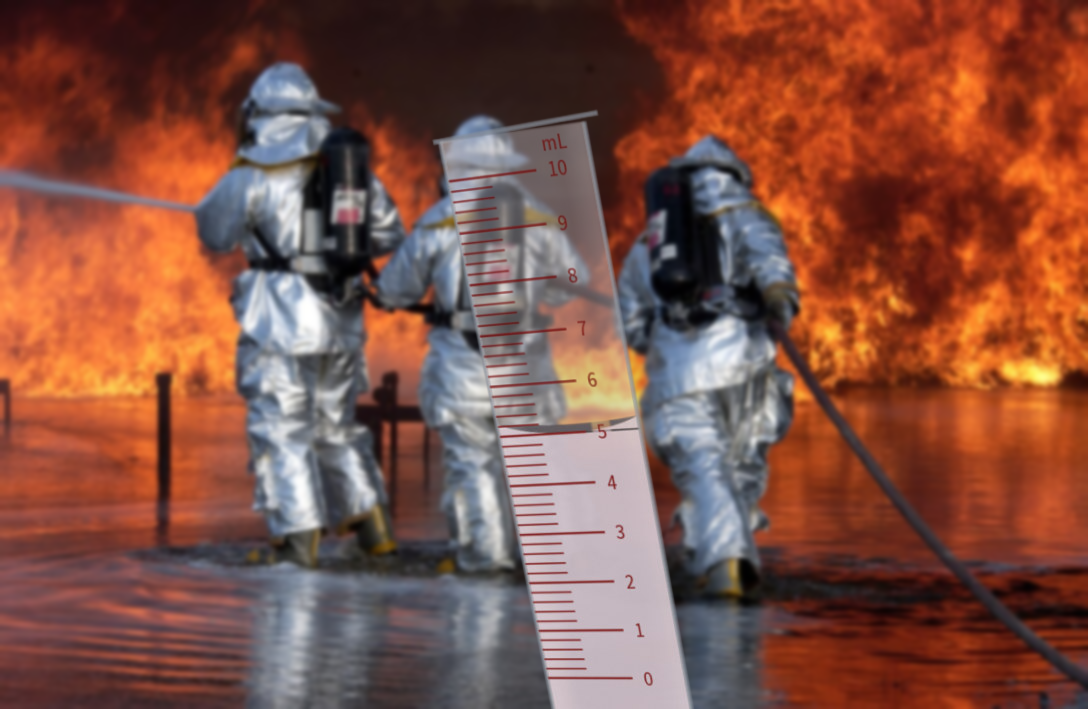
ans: mL 5
